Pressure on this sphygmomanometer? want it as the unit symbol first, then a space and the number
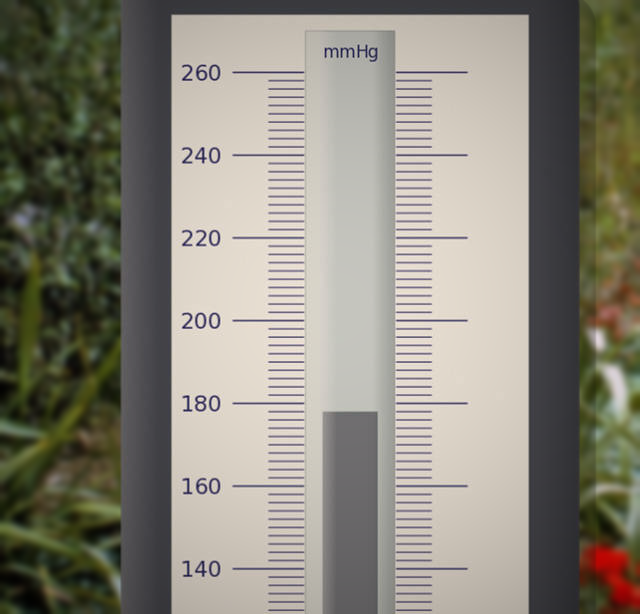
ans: mmHg 178
